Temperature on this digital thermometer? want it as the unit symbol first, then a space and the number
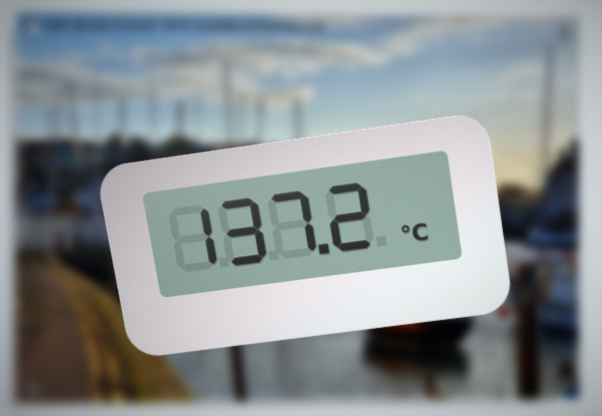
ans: °C 137.2
